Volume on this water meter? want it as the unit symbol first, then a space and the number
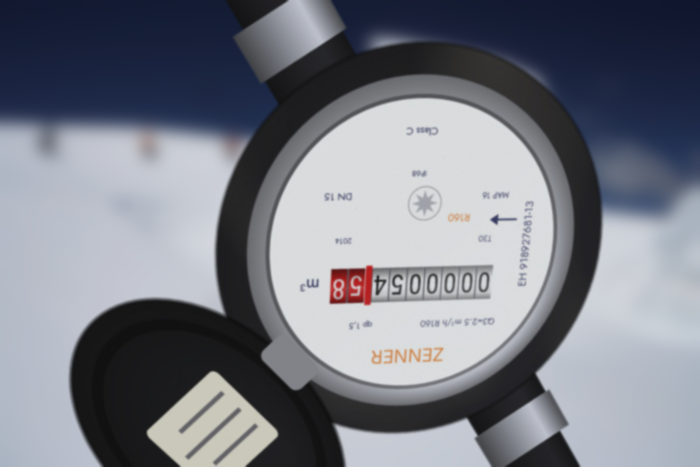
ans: m³ 54.58
